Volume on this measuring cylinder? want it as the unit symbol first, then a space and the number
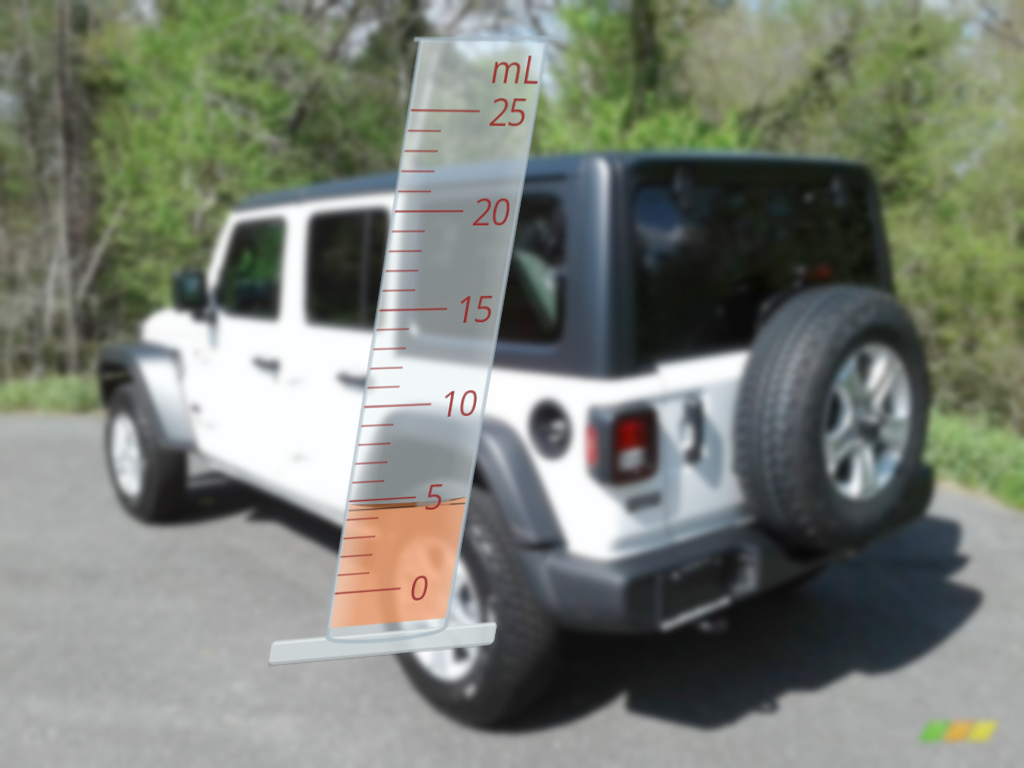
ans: mL 4.5
